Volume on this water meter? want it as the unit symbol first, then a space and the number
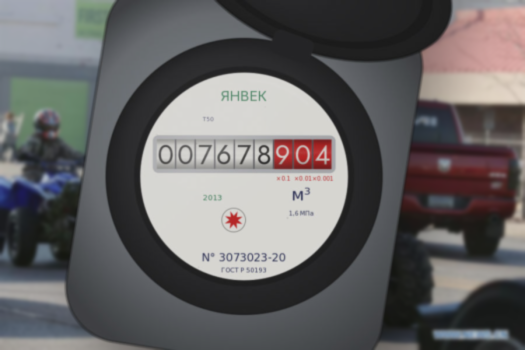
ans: m³ 7678.904
